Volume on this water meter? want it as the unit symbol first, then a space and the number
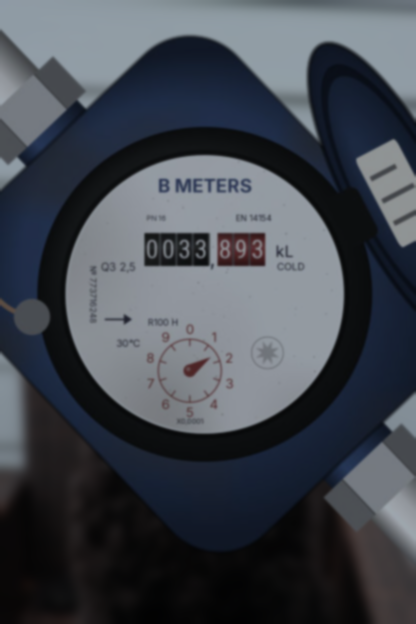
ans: kL 33.8931
